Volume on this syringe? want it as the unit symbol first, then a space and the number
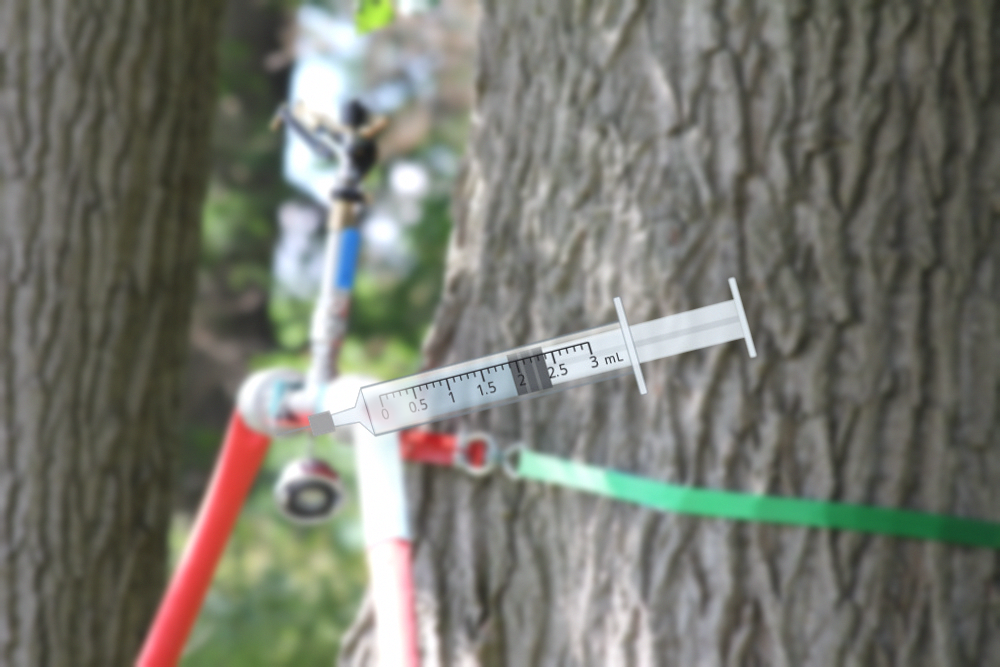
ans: mL 1.9
